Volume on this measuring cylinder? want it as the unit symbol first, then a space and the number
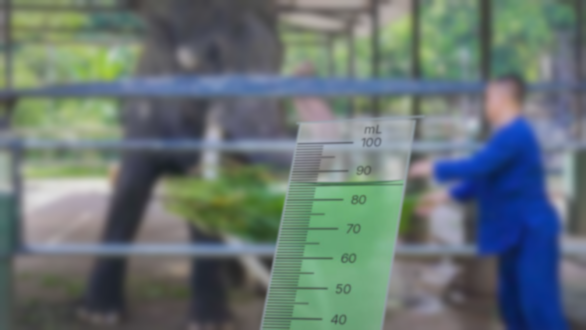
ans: mL 85
